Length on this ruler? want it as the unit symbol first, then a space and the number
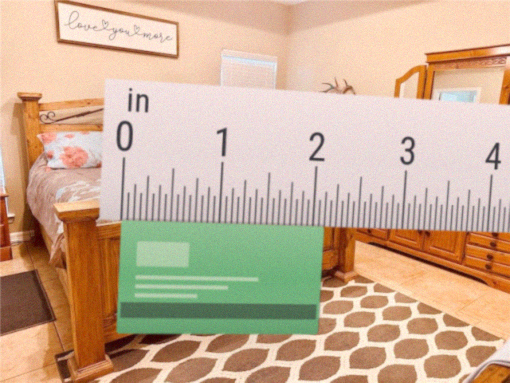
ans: in 2.125
